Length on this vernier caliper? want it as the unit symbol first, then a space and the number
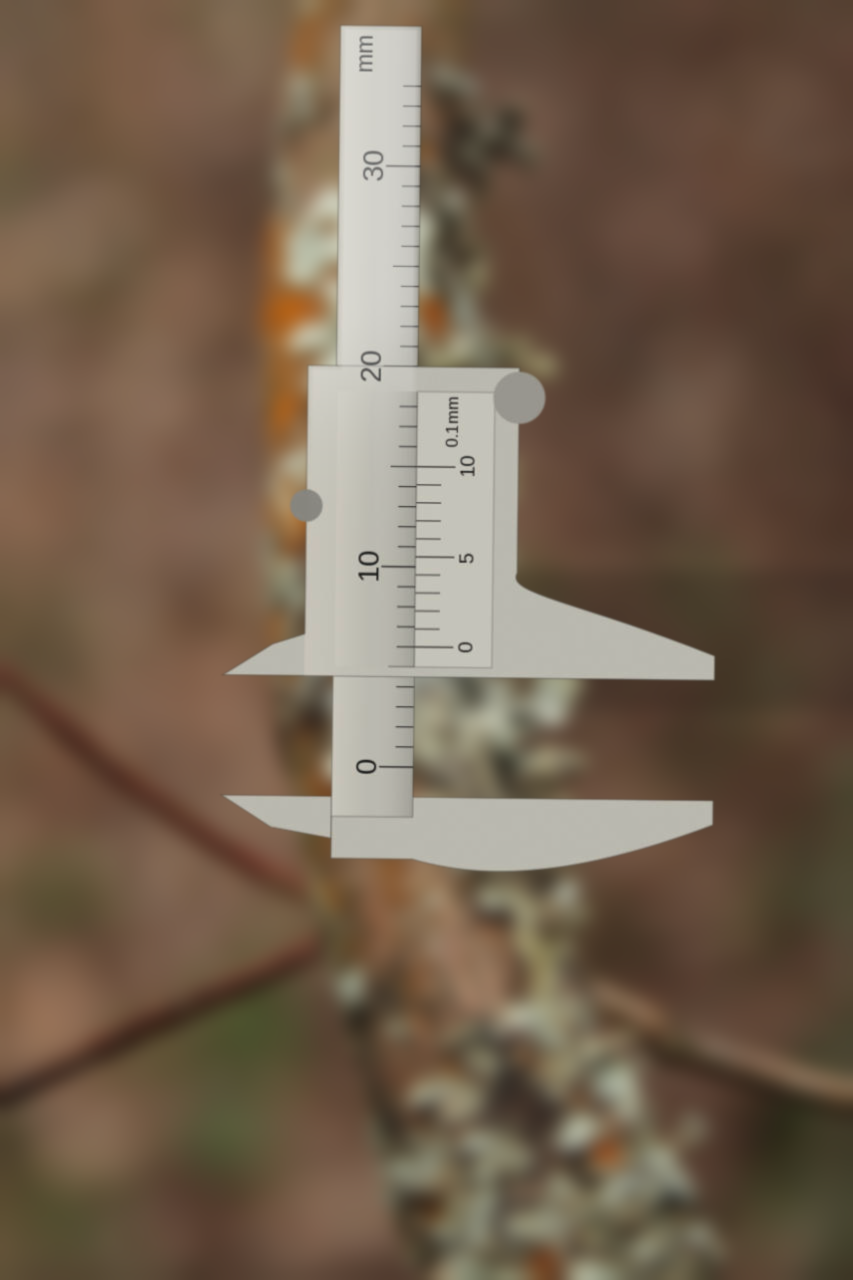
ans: mm 6.0
